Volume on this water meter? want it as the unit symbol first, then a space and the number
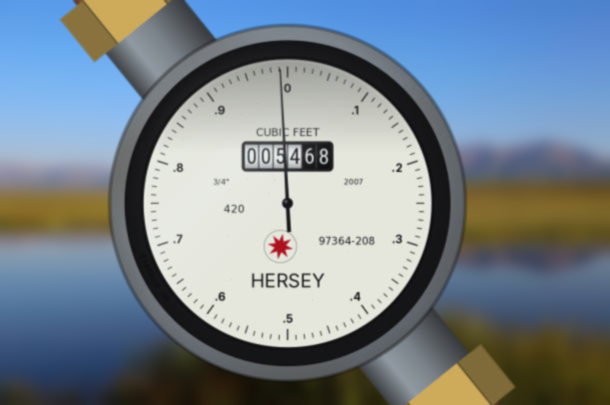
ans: ft³ 5467.99
